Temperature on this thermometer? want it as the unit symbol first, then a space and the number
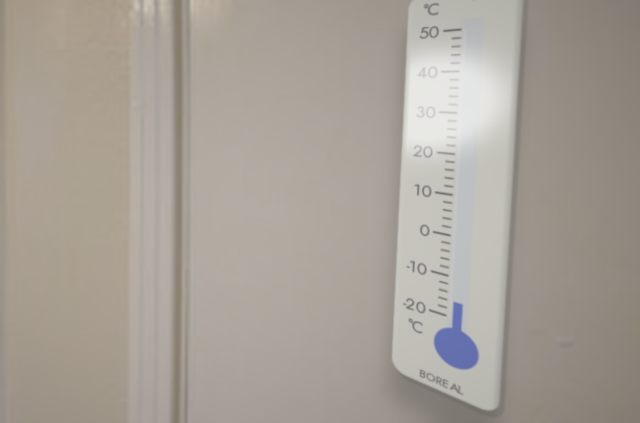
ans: °C -16
